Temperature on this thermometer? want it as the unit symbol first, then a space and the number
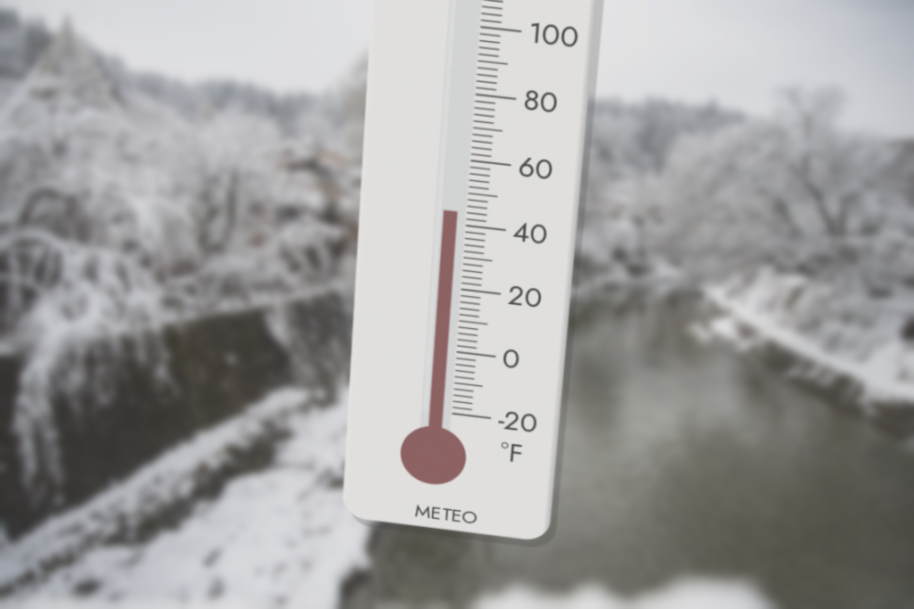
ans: °F 44
